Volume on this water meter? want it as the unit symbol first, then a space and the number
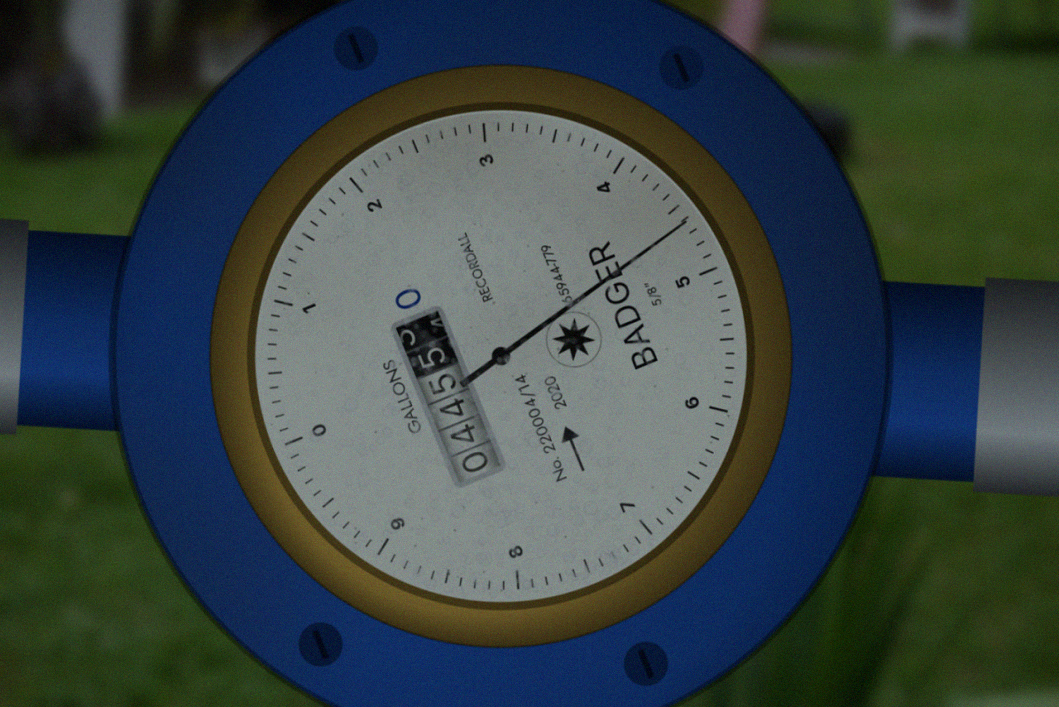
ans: gal 445534.6
